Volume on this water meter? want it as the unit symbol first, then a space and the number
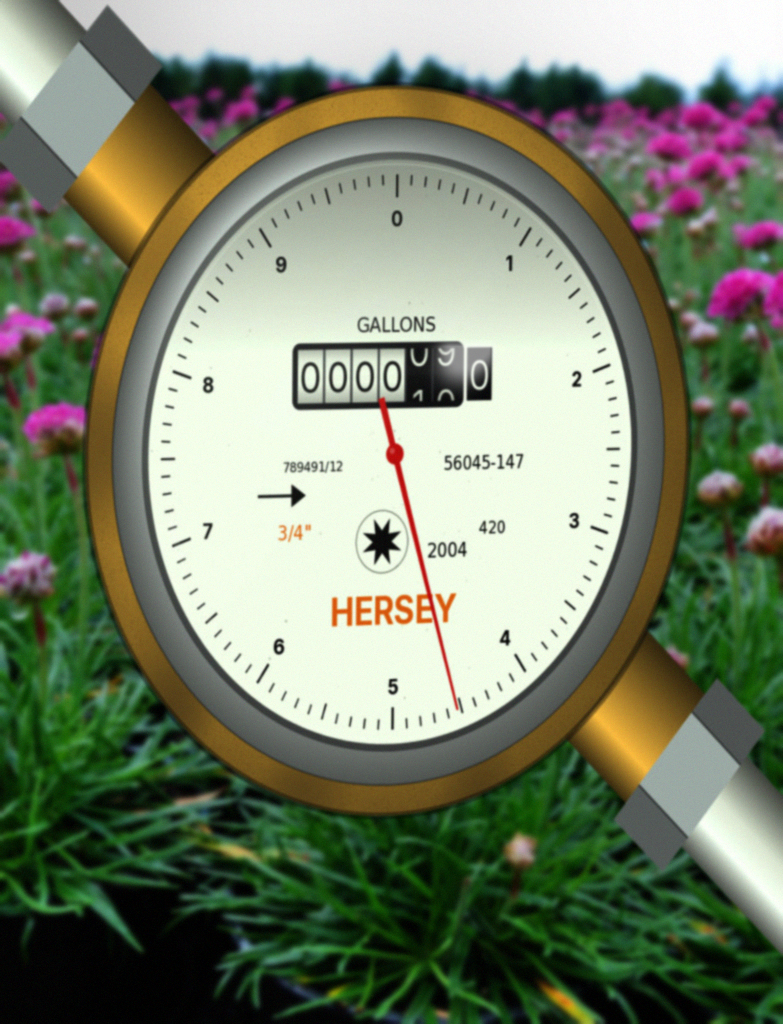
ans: gal 94.5
